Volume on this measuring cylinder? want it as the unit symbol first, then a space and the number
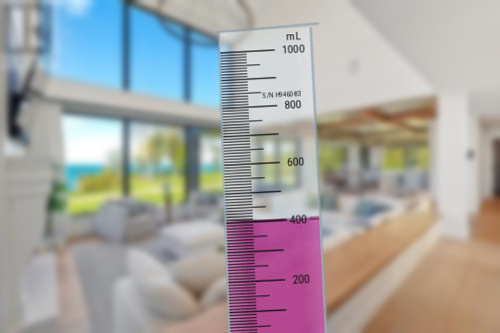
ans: mL 400
